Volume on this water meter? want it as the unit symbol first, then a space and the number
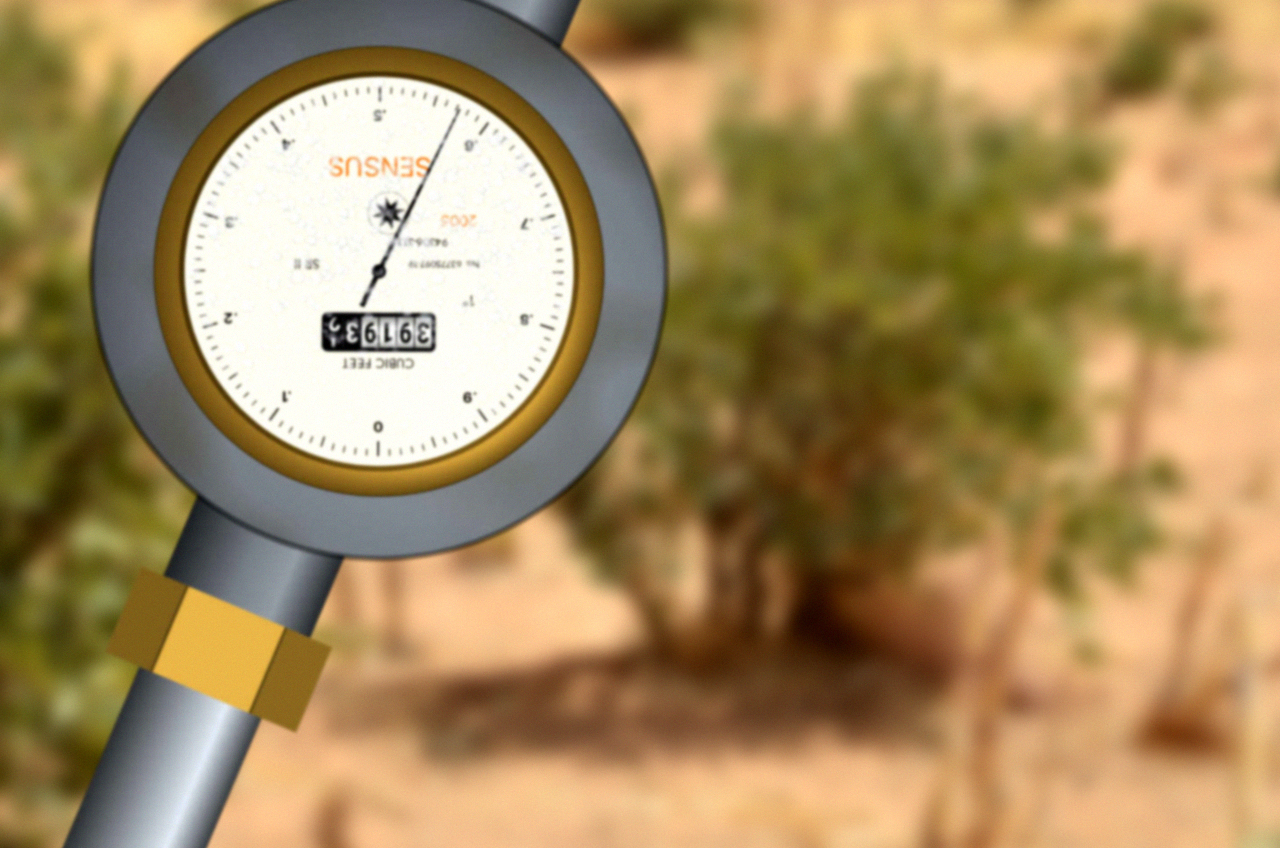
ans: ft³ 391931.57
